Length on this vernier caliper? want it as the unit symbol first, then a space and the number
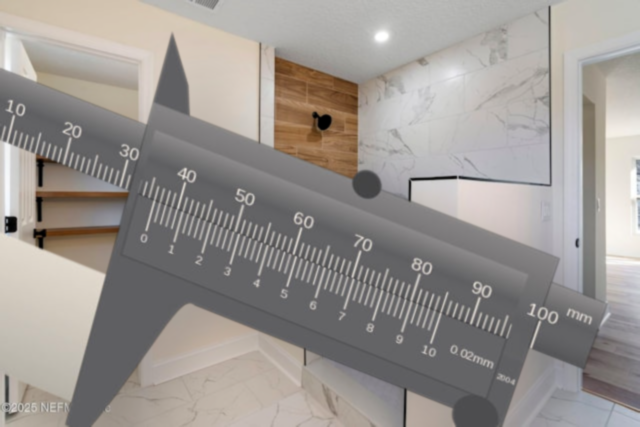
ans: mm 36.0
